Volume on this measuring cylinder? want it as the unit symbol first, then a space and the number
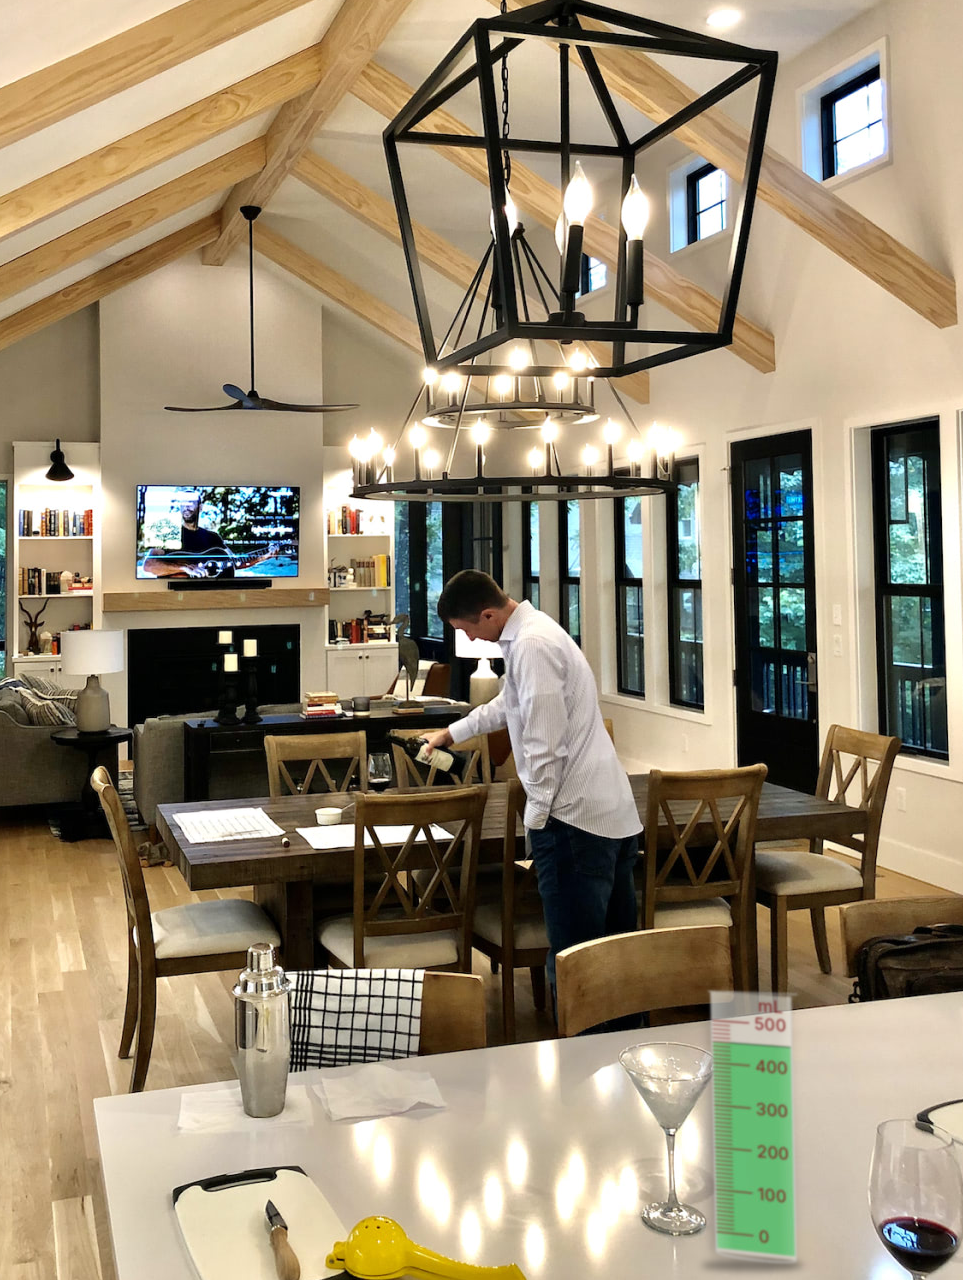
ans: mL 450
